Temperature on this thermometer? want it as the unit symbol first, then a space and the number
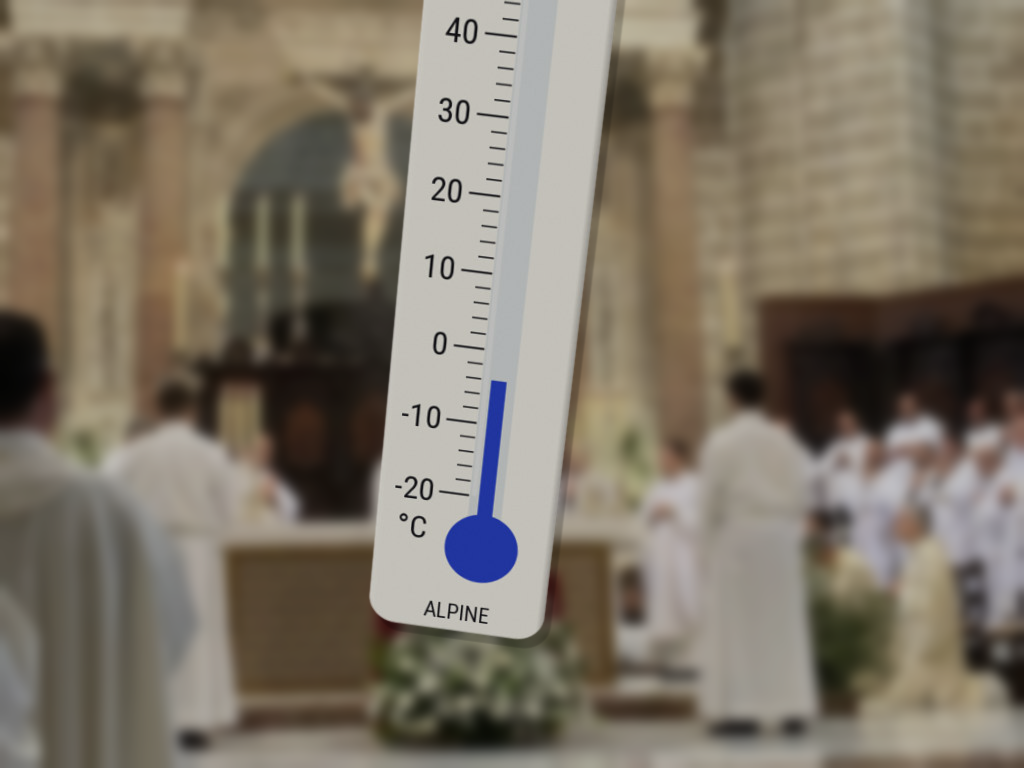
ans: °C -4
